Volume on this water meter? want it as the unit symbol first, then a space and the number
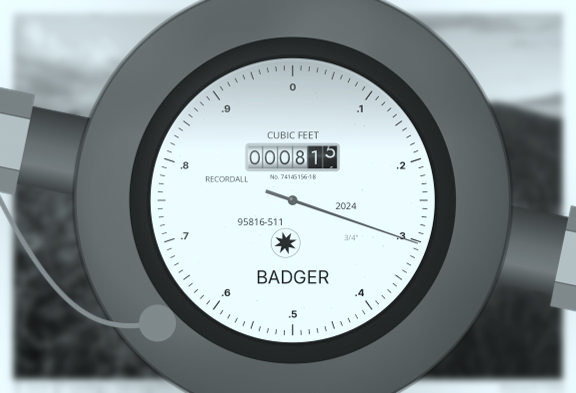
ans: ft³ 815.30
